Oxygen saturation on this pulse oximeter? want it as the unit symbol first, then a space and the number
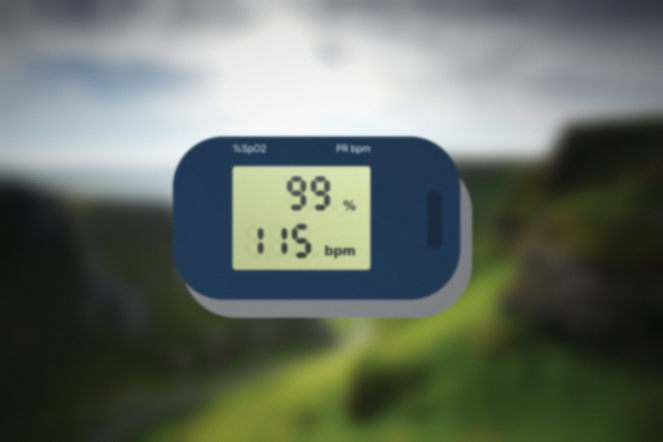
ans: % 99
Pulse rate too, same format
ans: bpm 115
